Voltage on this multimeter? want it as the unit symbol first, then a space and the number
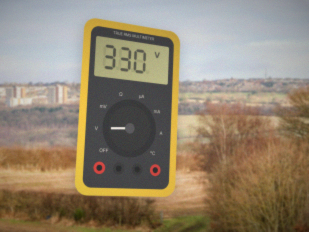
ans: V 330
